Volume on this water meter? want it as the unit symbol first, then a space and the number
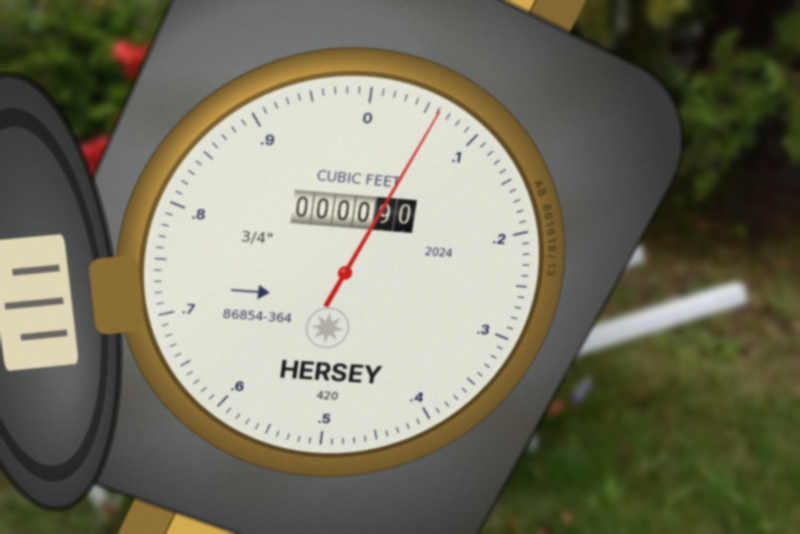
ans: ft³ 90.06
